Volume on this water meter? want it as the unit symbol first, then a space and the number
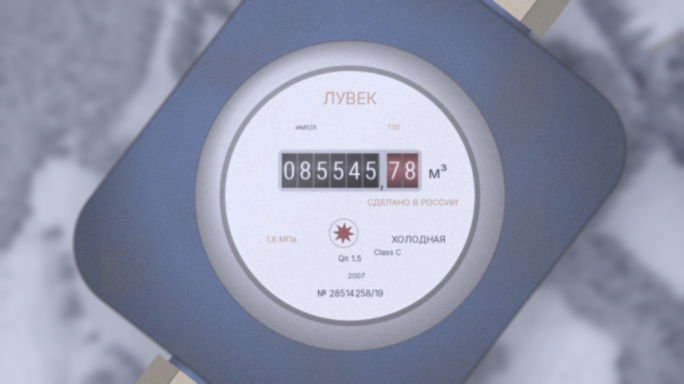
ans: m³ 85545.78
